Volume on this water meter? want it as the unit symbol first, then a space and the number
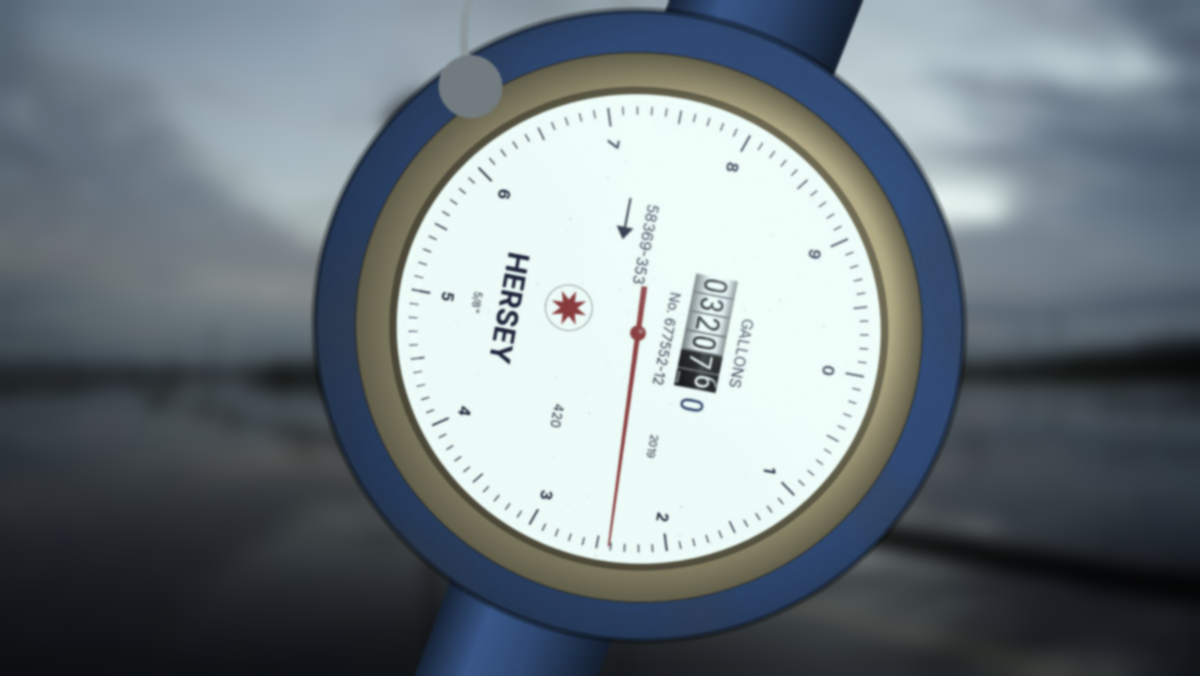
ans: gal 320762.4
